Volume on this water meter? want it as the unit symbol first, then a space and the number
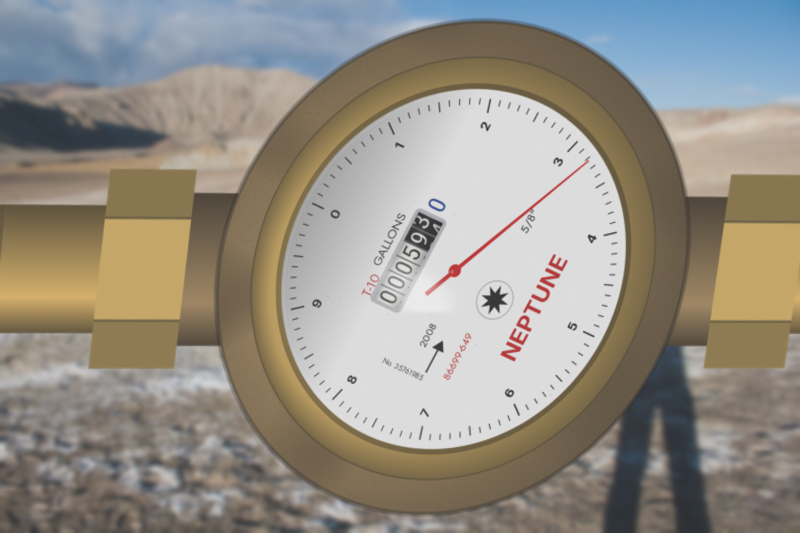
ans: gal 5933.2
